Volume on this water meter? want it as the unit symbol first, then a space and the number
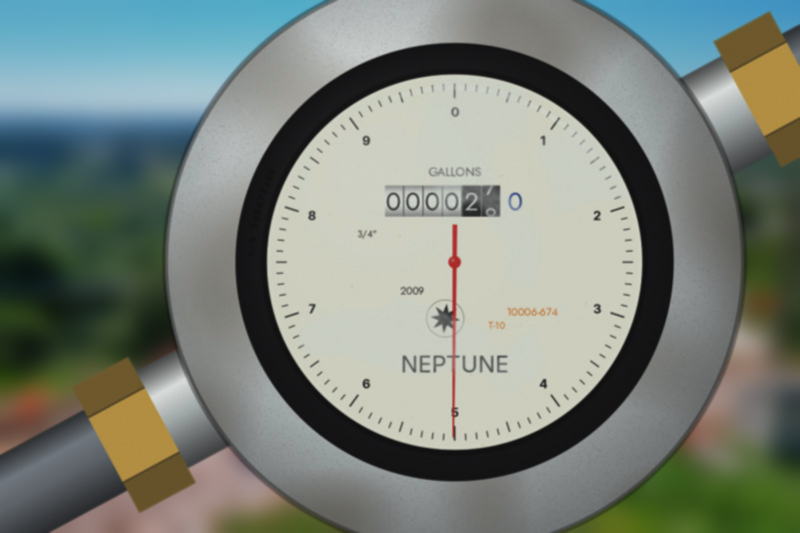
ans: gal 275.0
